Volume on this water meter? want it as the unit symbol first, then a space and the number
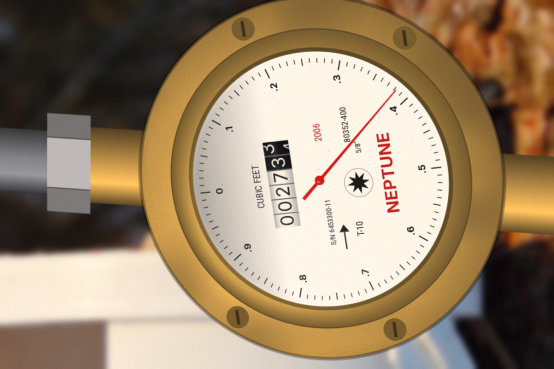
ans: ft³ 2733.38
